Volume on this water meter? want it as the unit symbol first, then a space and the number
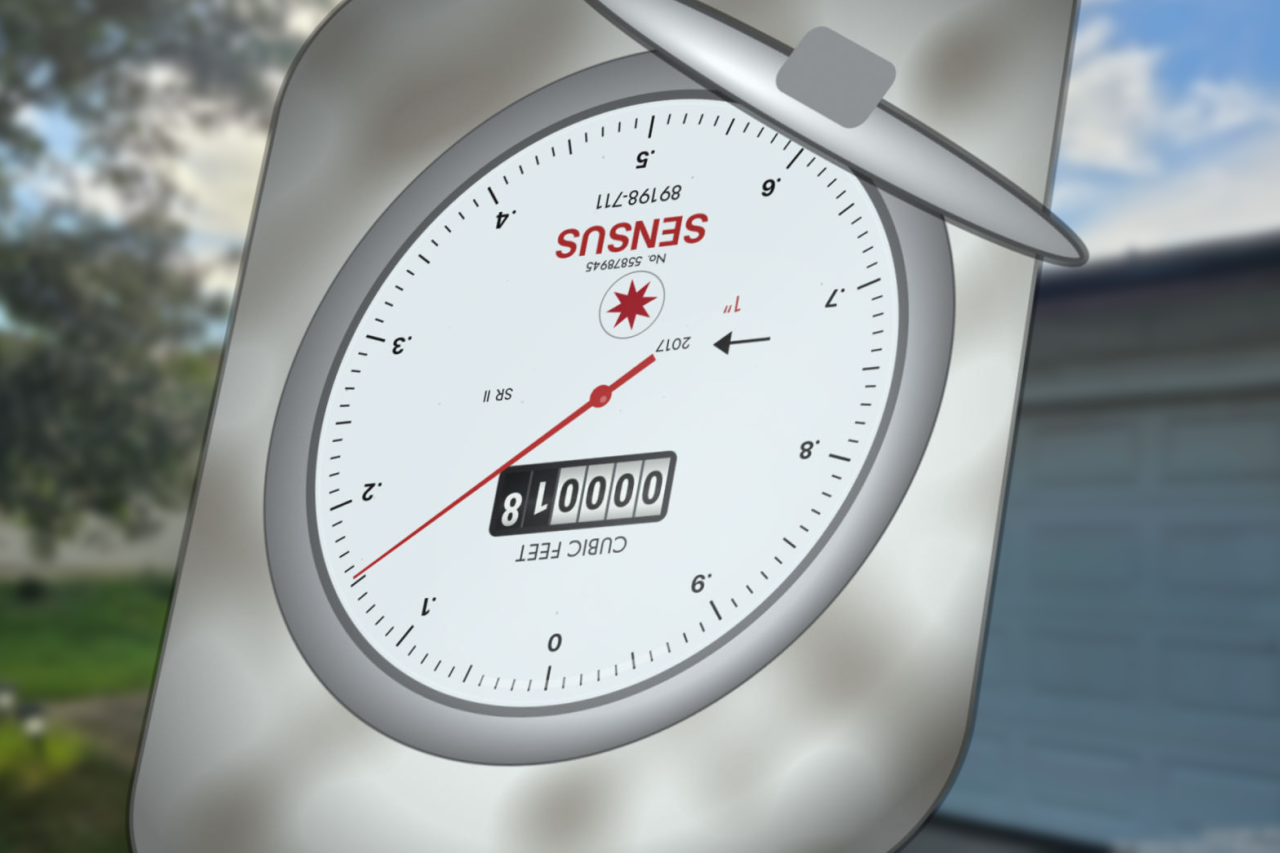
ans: ft³ 18.15
